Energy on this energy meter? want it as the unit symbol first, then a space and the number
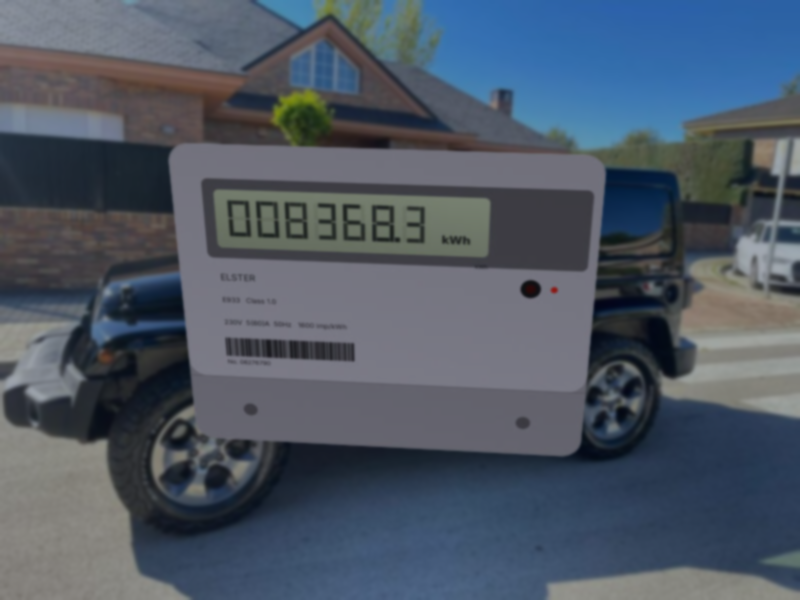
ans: kWh 8368.3
